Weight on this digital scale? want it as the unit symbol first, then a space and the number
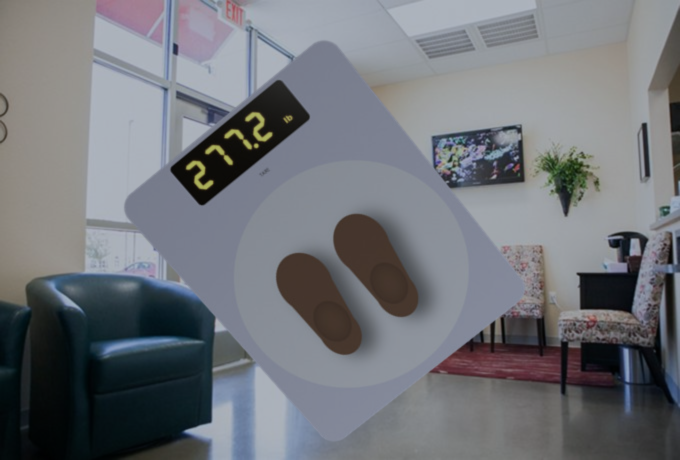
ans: lb 277.2
